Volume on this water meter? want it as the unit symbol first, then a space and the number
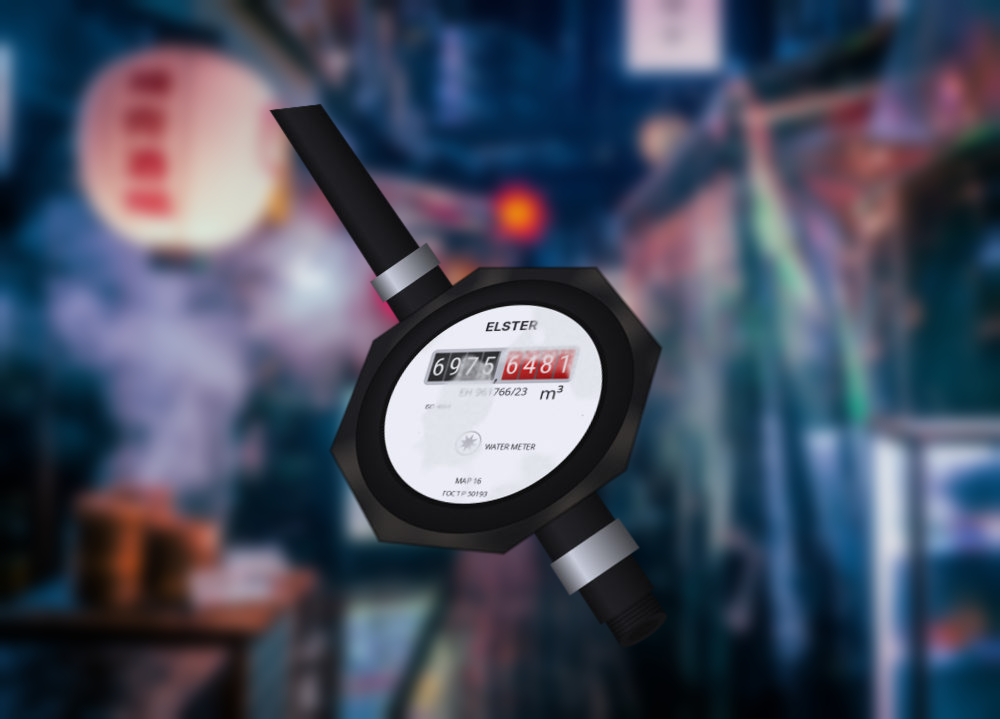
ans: m³ 6975.6481
